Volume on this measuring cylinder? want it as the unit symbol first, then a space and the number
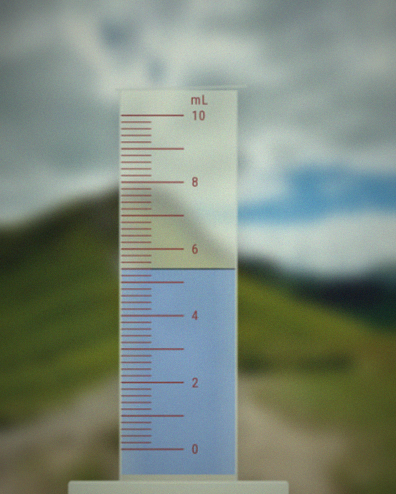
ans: mL 5.4
